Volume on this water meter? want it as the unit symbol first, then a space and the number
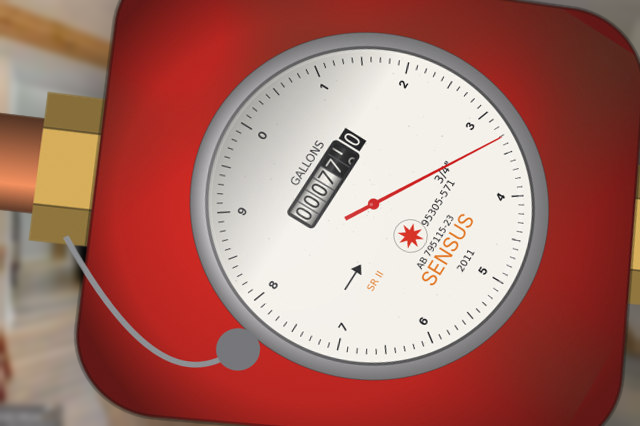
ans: gal 7713.3
